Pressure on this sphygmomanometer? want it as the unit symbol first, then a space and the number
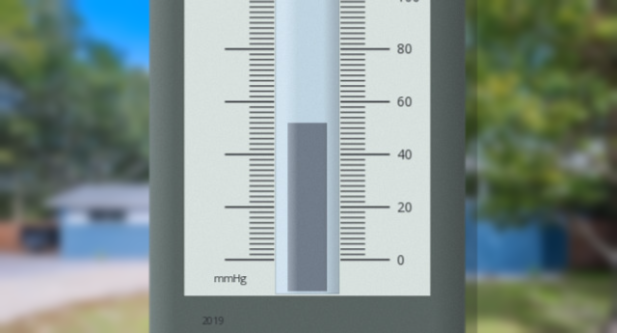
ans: mmHg 52
